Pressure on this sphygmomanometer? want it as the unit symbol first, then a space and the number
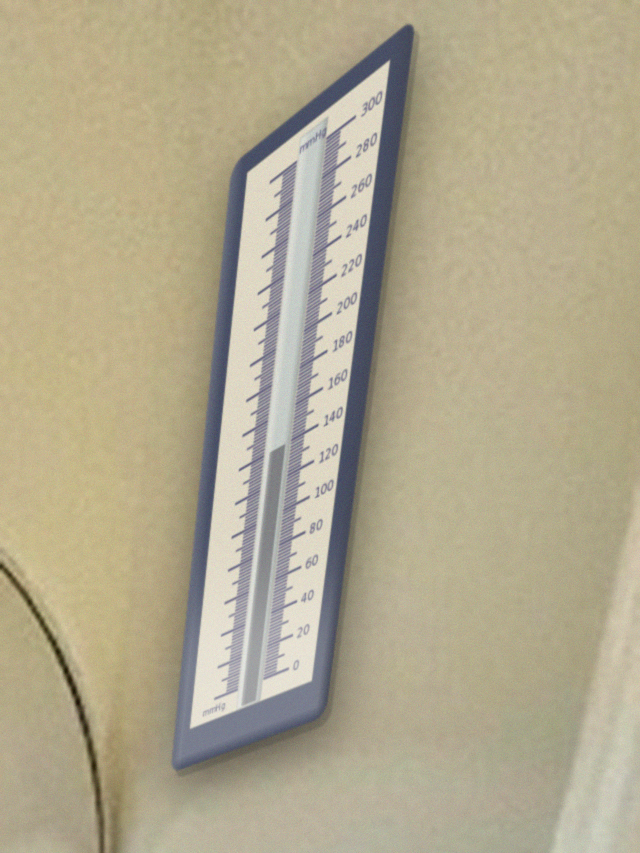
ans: mmHg 140
